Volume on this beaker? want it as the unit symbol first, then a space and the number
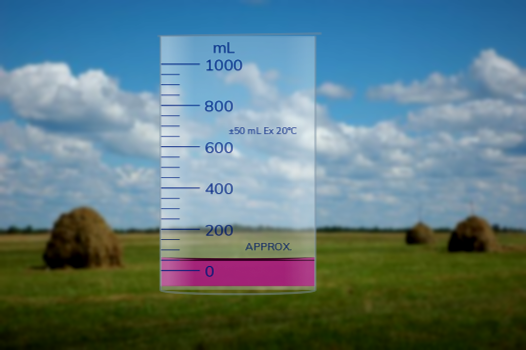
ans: mL 50
